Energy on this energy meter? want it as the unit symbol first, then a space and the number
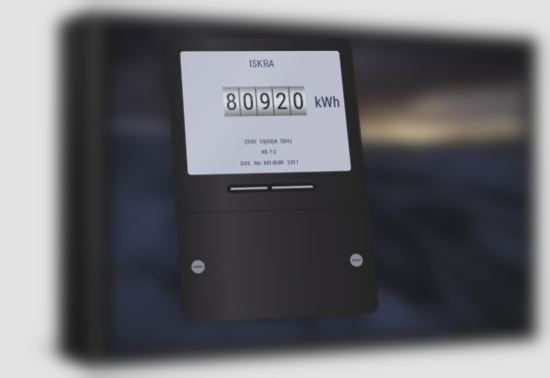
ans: kWh 80920
